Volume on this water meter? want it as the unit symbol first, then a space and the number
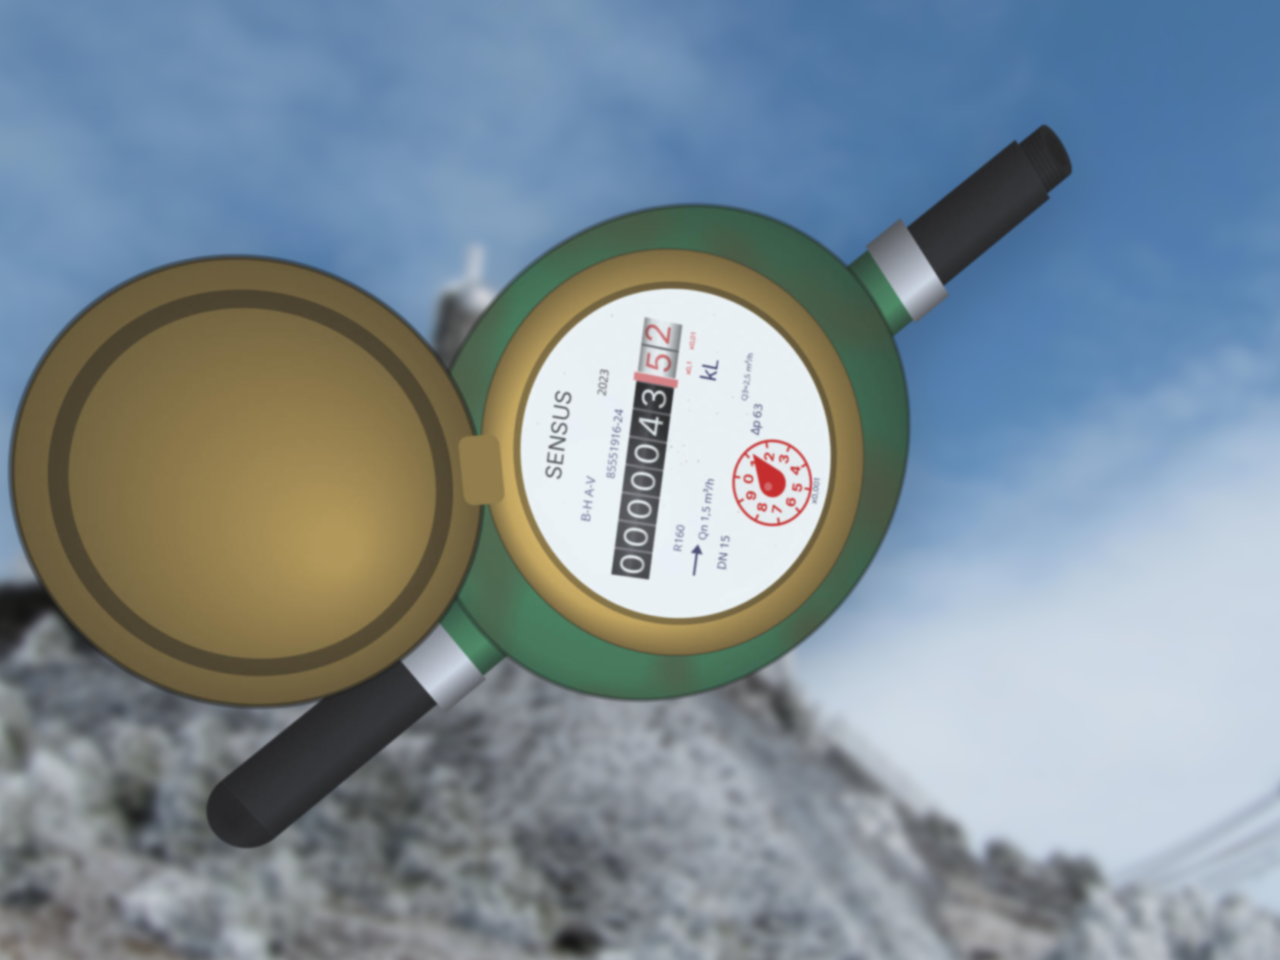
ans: kL 43.521
